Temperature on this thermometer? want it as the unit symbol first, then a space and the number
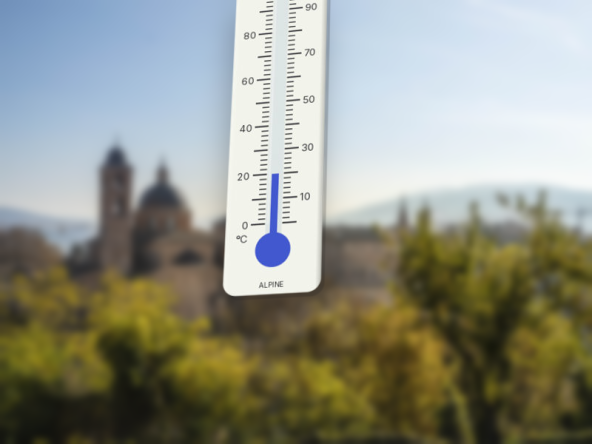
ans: °C 20
